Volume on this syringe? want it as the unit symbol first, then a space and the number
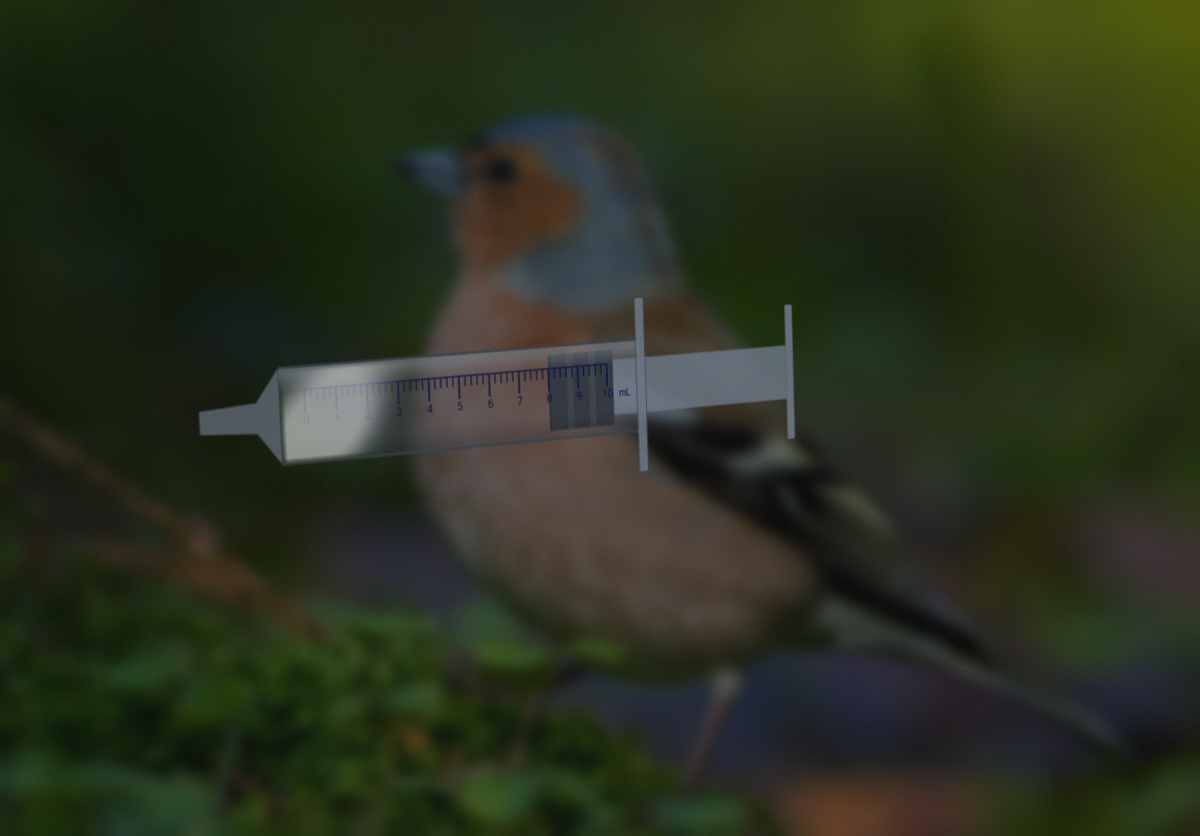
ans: mL 8
